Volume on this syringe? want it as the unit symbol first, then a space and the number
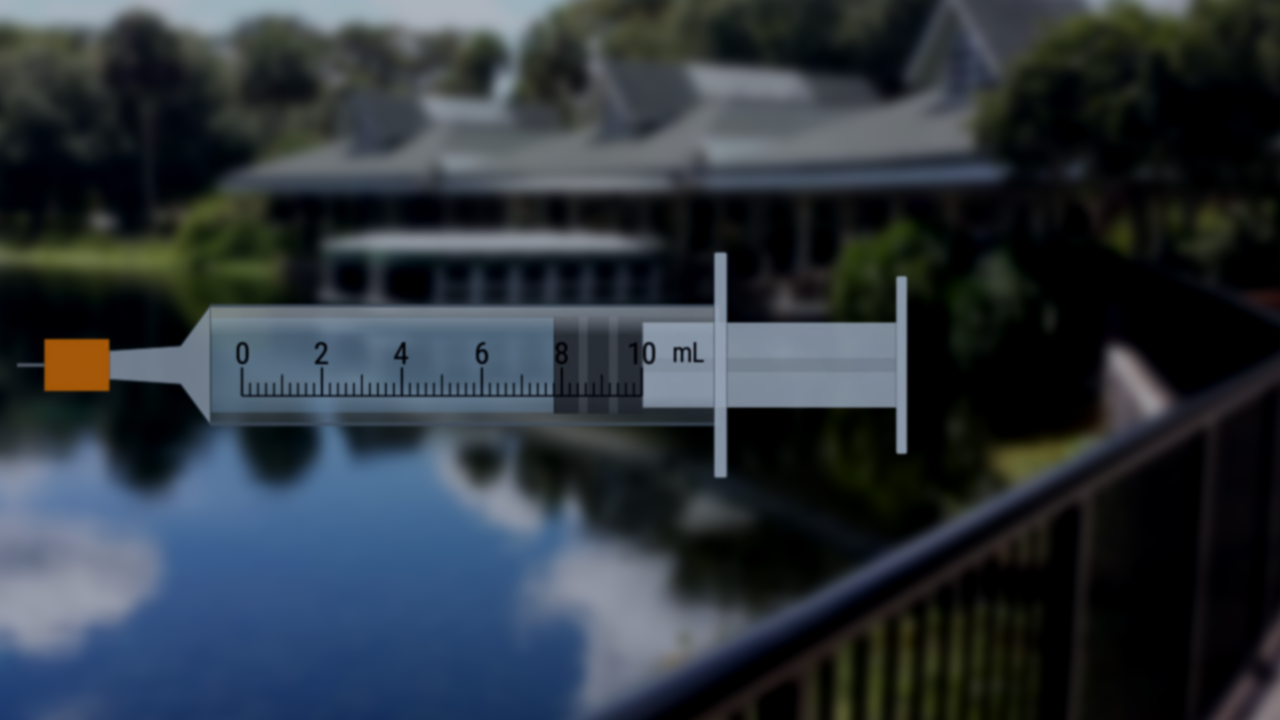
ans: mL 7.8
